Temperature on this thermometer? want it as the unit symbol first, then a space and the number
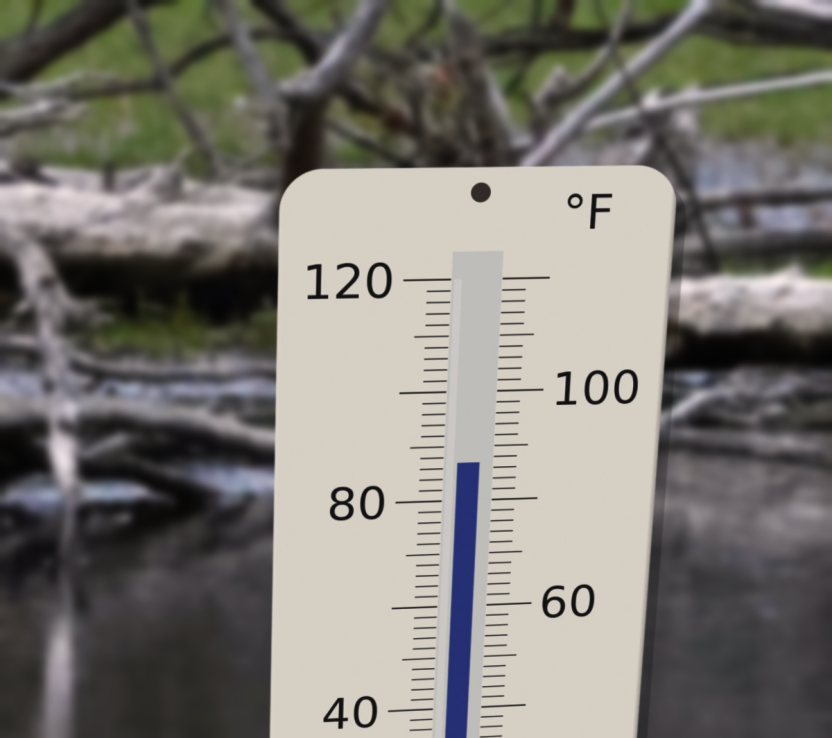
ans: °F 87
